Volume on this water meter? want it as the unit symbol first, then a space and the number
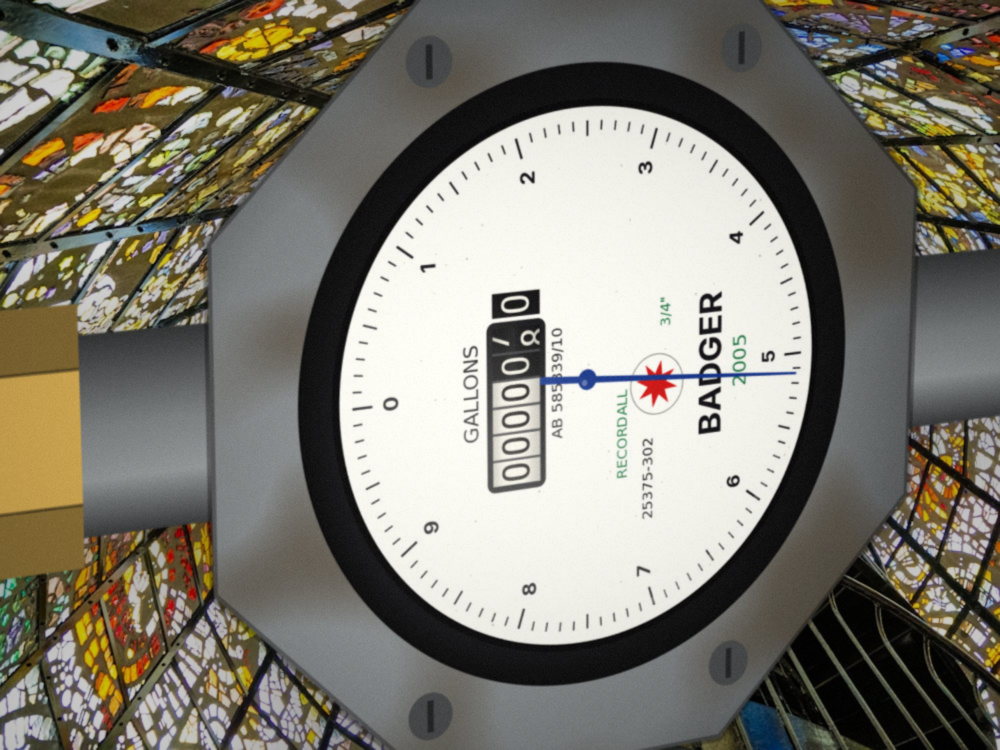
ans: gal 75.1
